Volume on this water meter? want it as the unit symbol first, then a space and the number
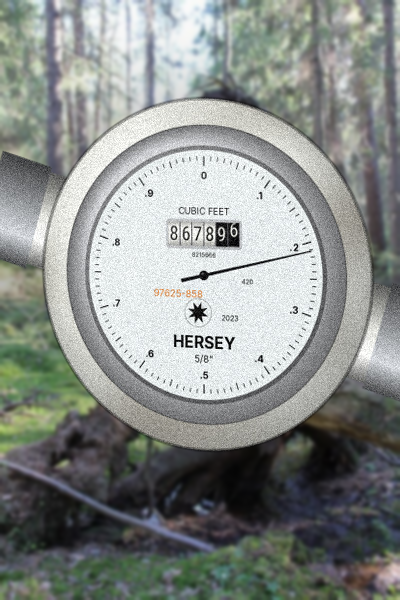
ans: ft³ 867896.21
